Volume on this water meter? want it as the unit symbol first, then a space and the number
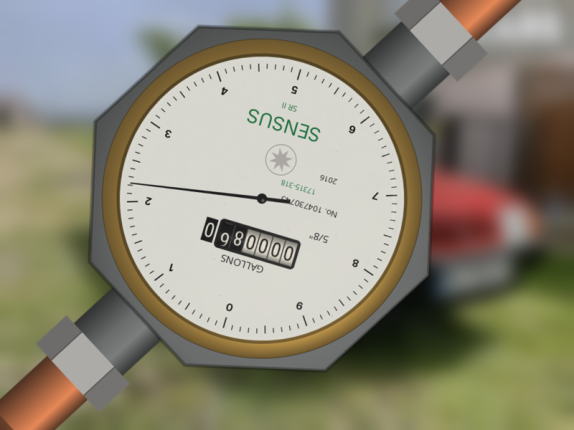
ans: gal 862.2
